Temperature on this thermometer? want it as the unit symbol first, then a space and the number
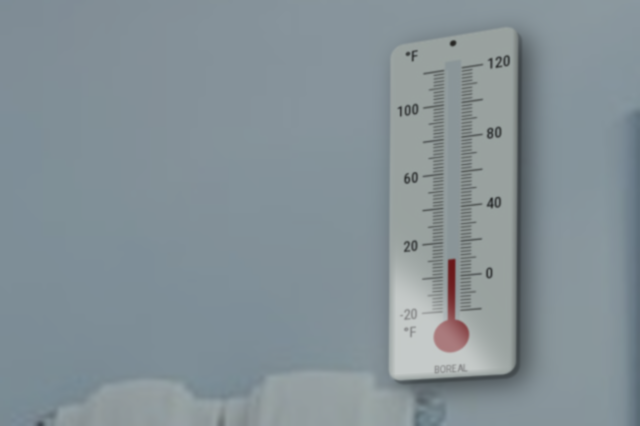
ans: °F 10
